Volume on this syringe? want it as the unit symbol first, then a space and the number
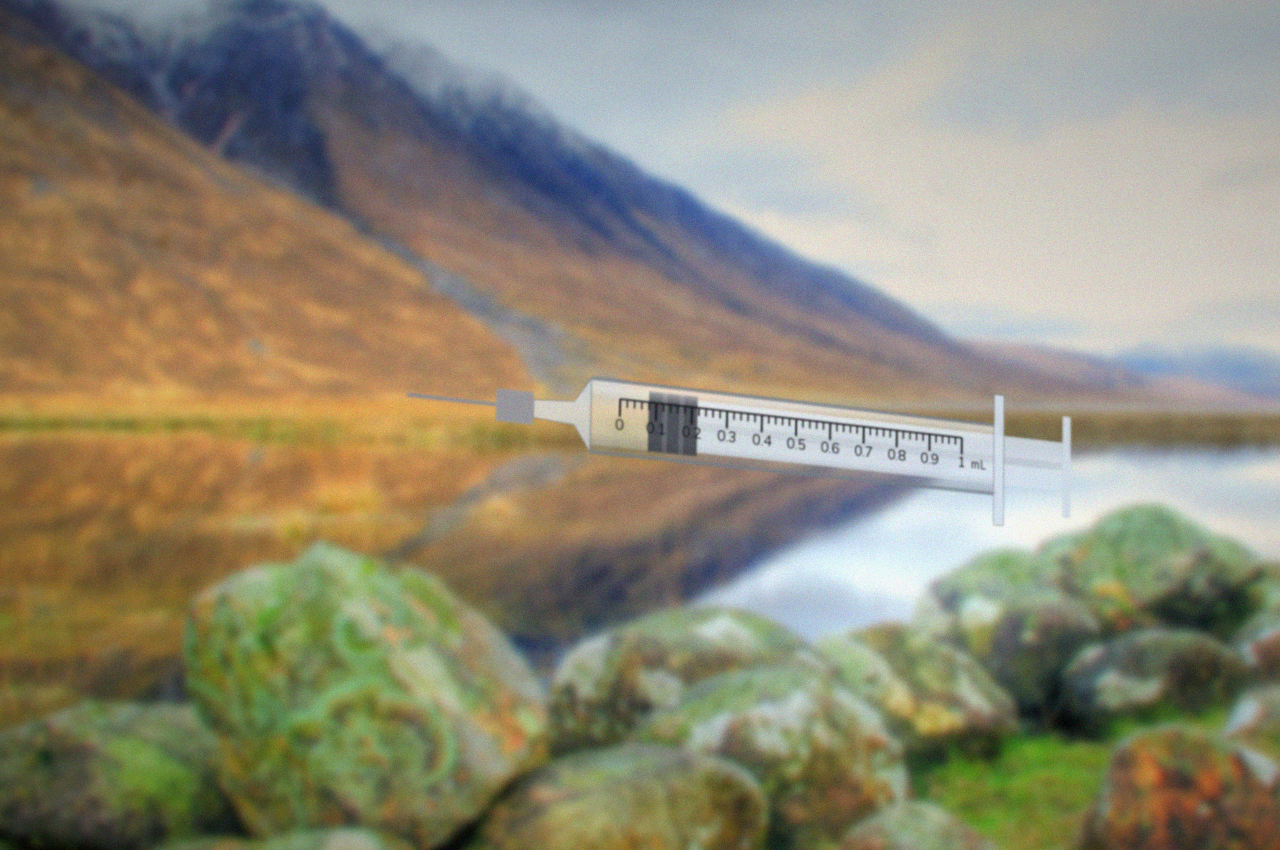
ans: mL 0.08
